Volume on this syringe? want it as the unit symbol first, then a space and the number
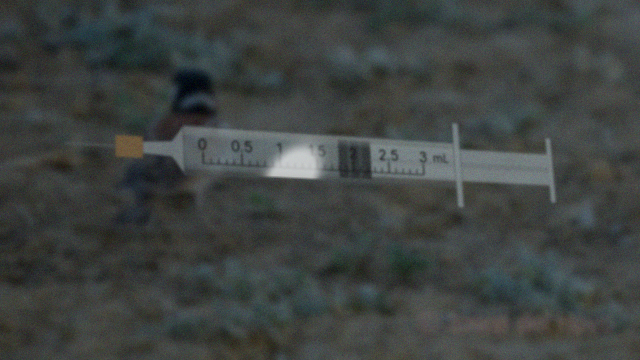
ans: mL 1.8
